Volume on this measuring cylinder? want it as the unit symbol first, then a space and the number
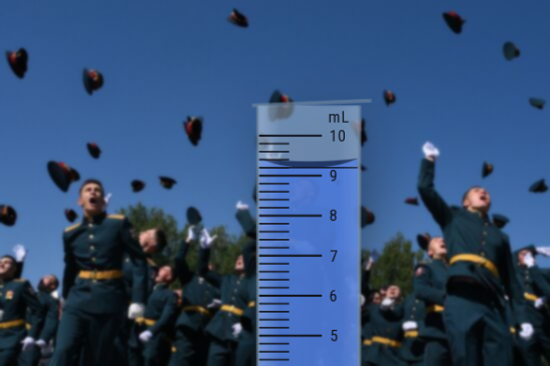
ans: mL 9.2
